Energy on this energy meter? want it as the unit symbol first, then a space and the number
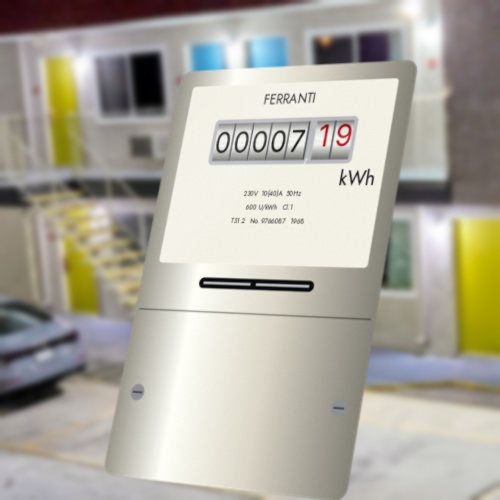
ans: kWh 7.19
